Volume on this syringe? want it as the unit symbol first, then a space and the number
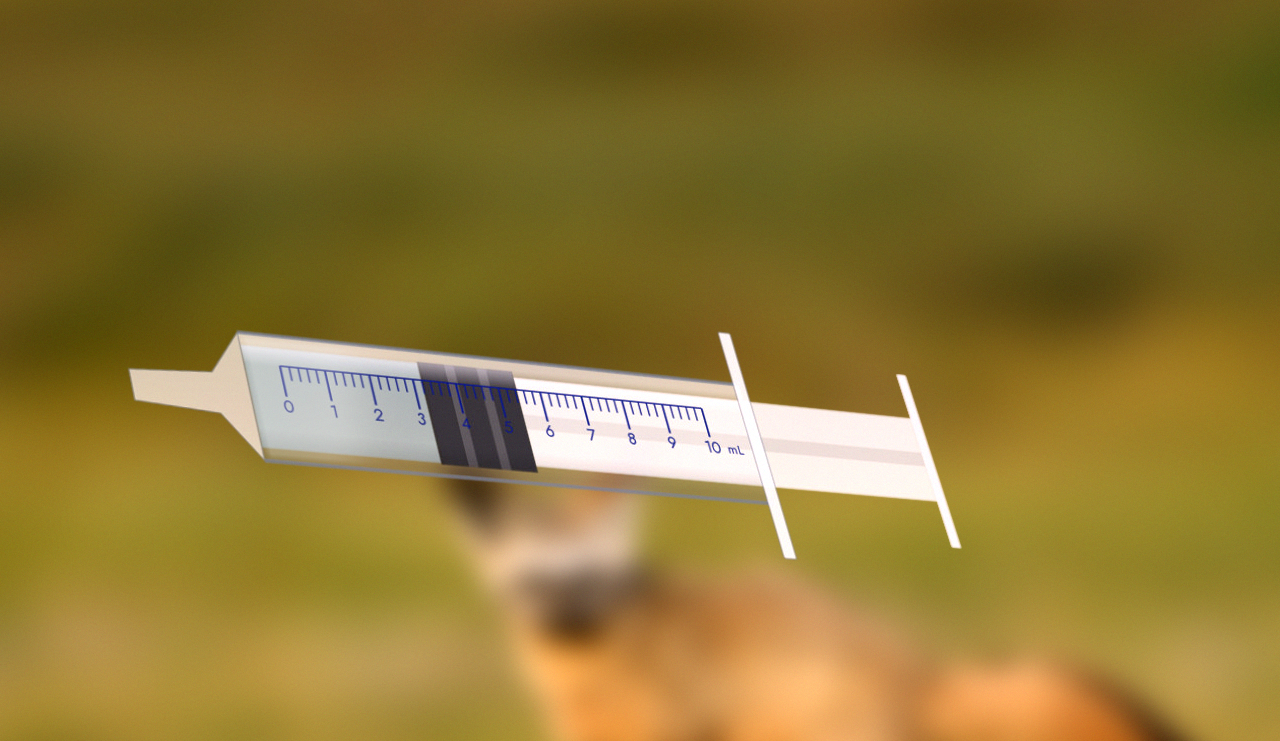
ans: mL 3.2
